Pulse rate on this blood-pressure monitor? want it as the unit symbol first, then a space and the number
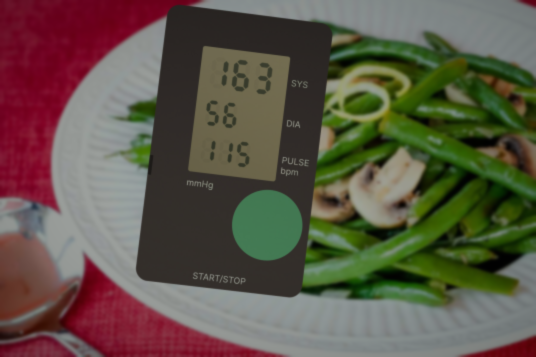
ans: bpm 115
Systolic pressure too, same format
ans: mmHg 163
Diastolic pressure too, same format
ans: mmHg 56
